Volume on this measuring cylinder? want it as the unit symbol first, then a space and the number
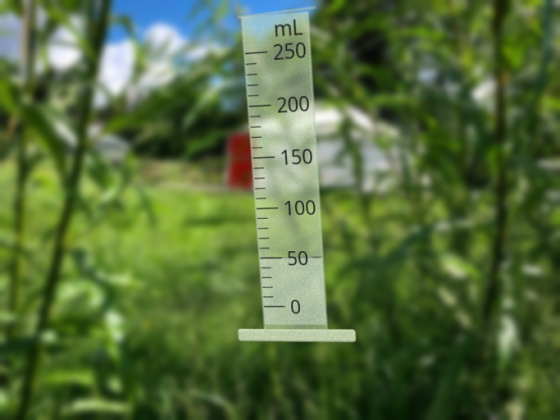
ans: mL 50
